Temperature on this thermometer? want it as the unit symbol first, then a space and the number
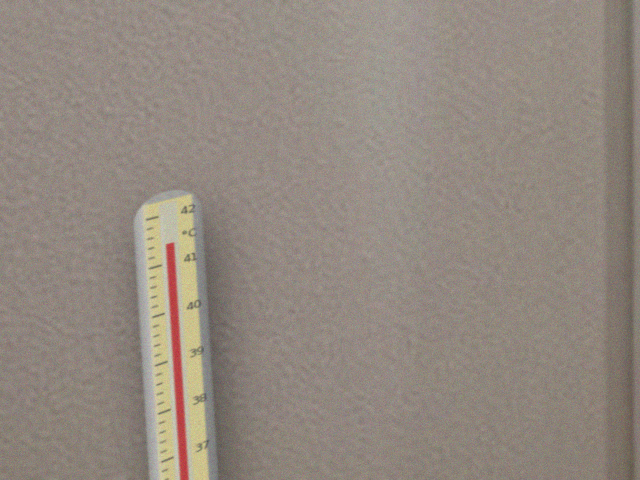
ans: °C 41.4
